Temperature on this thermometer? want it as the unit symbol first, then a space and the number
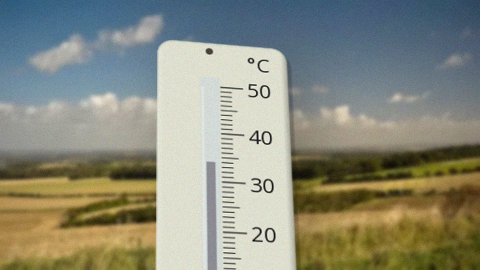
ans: °C 34
